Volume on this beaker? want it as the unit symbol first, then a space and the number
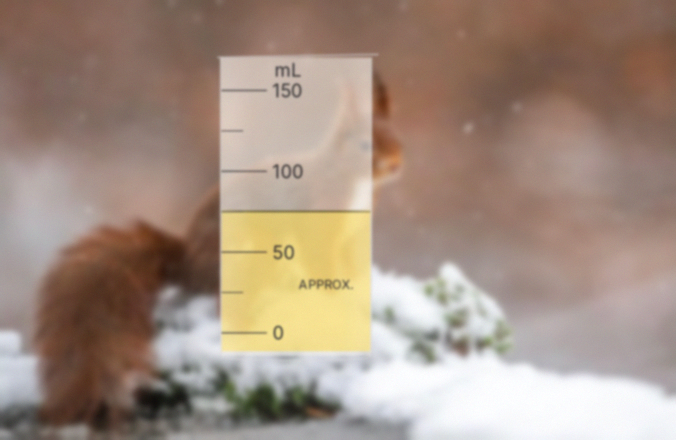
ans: mL 75
